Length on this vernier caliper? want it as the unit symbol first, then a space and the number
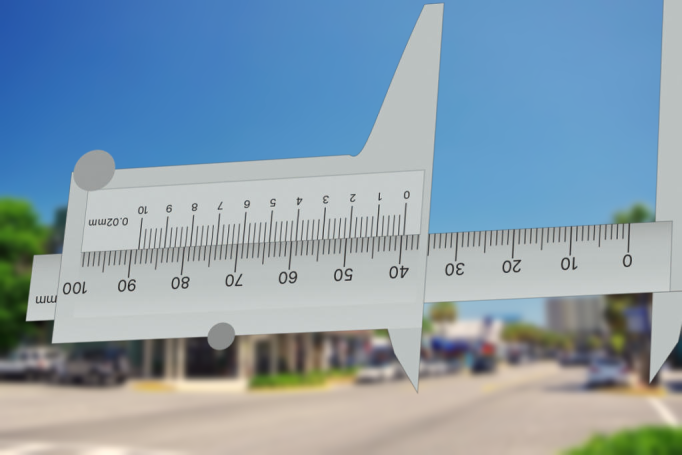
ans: mm 39.6
